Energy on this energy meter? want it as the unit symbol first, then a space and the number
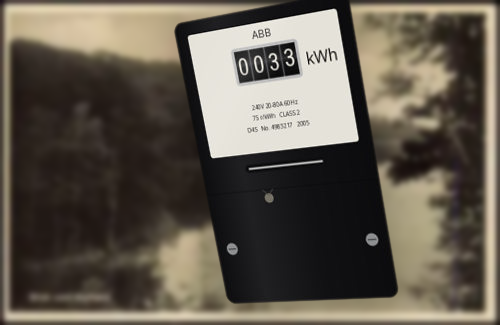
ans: kWh 33
